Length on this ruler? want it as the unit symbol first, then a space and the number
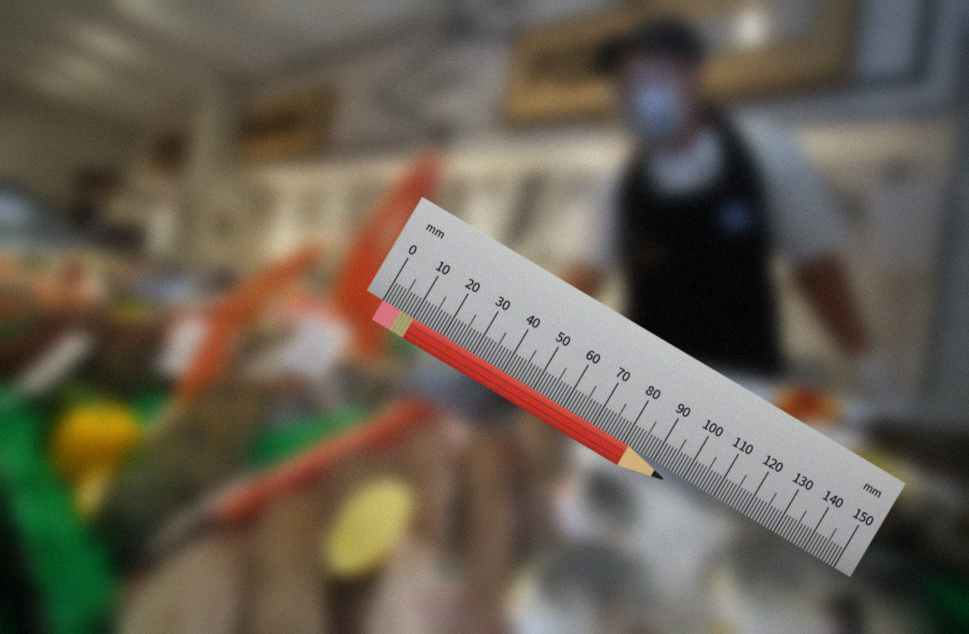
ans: mm 95
